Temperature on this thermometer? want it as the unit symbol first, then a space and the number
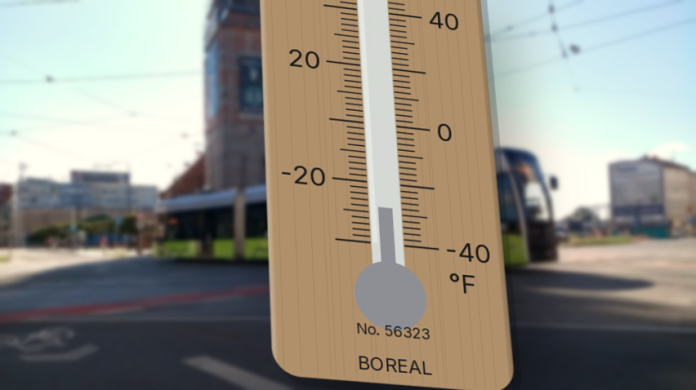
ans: °F -28
